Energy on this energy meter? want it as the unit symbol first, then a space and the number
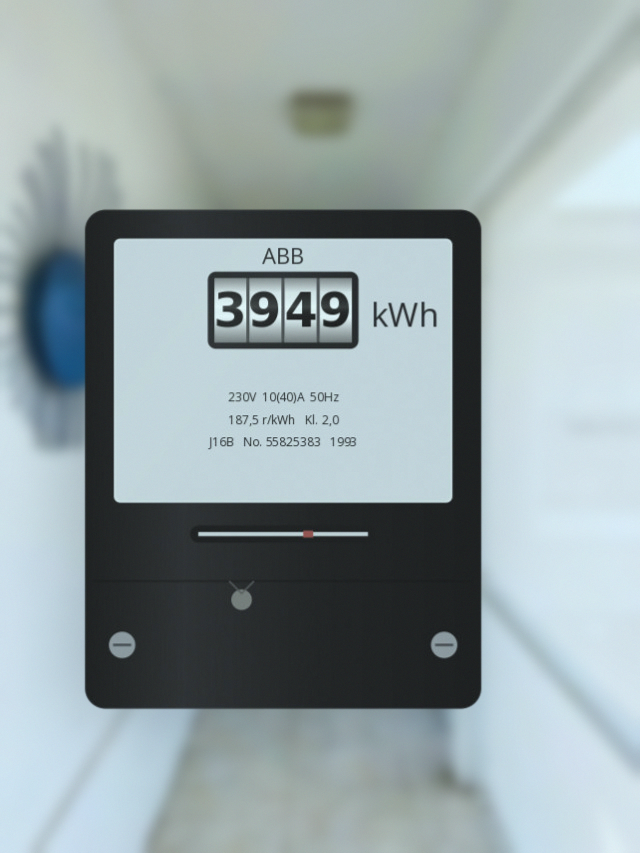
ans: kWh 3949
